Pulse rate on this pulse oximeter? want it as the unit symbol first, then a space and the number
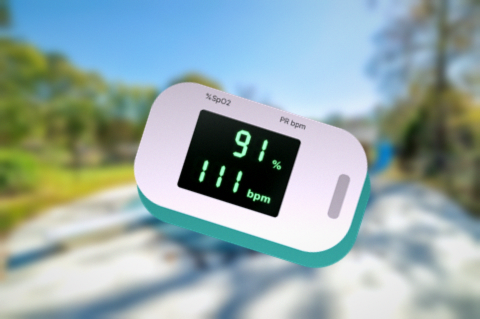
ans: bpm 111
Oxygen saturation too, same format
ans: % 91
